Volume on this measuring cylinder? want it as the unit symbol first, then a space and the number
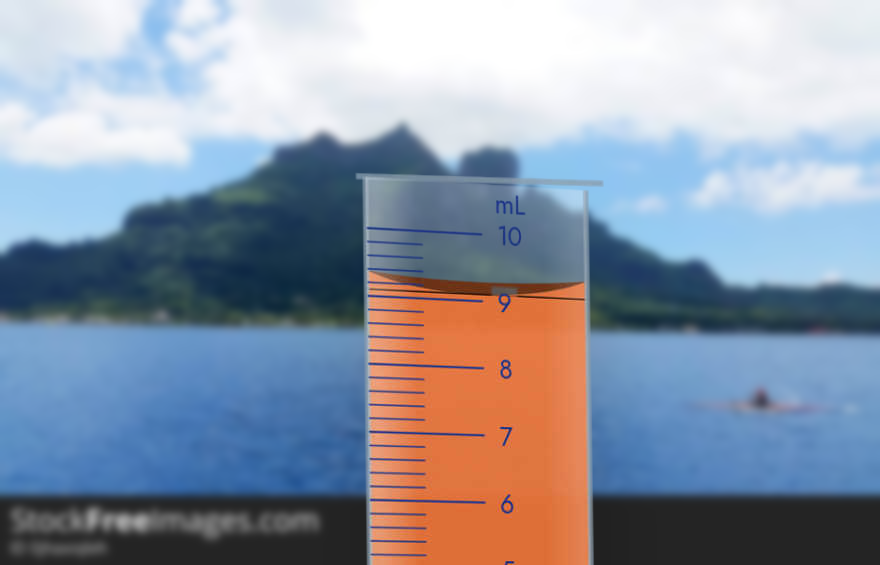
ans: mL 9.1
